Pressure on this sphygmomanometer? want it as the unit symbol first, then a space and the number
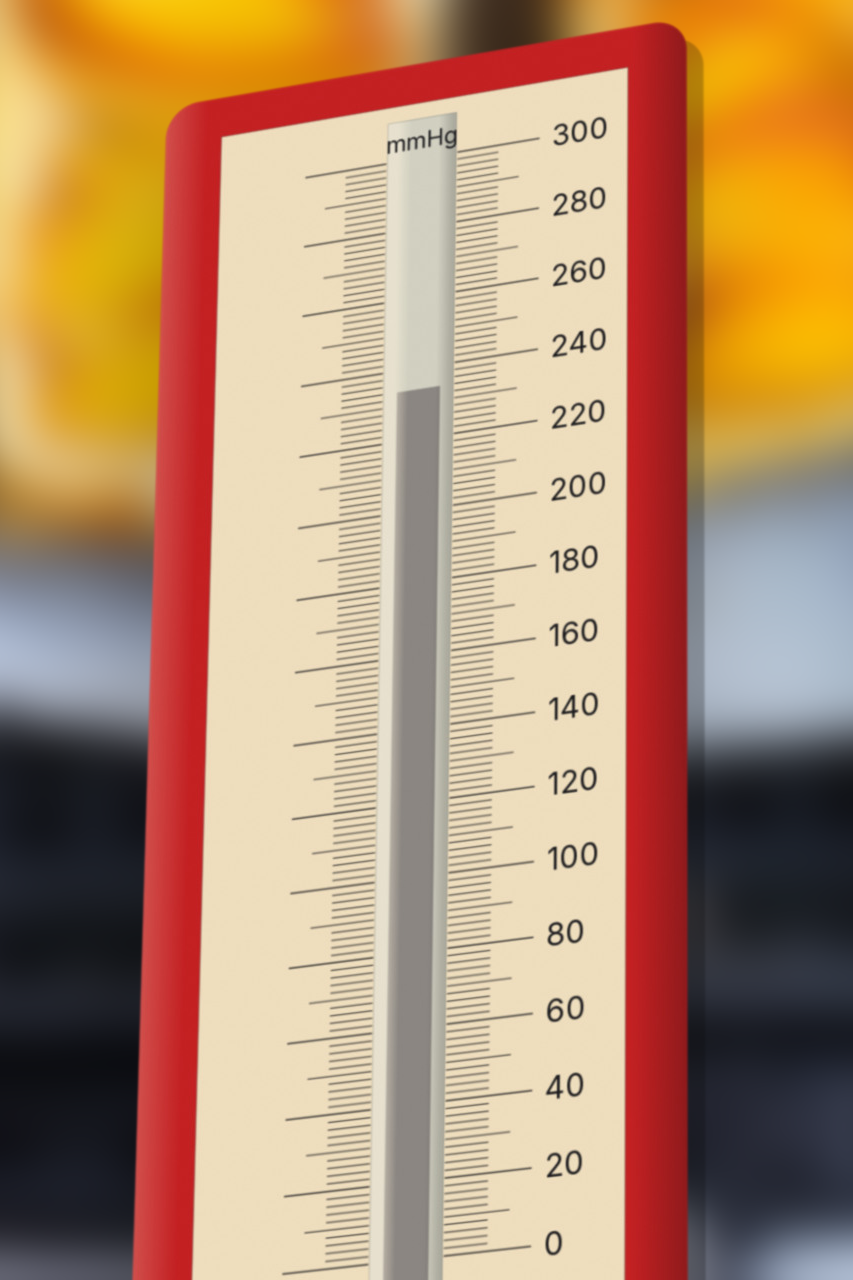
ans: mmHg 234
